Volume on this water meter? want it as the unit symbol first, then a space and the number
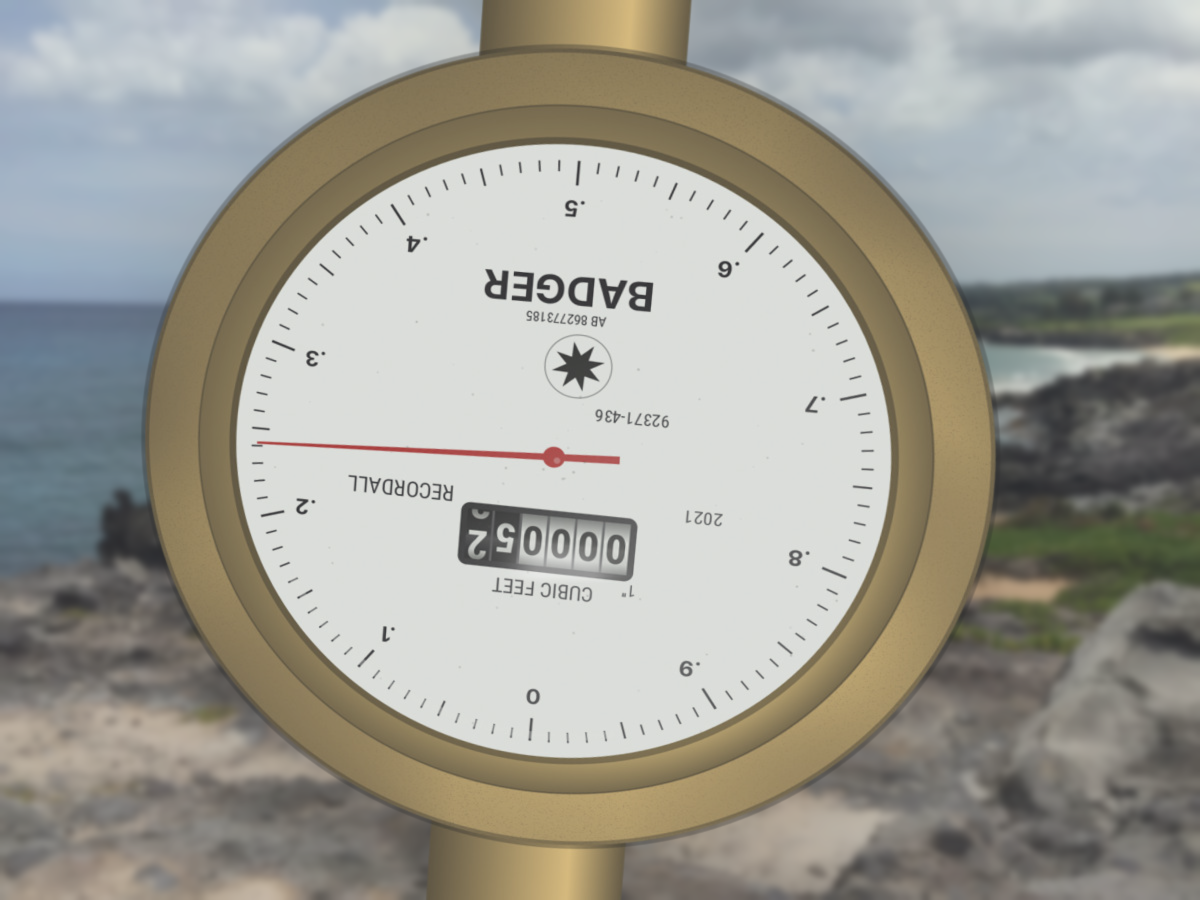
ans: ft³ 52.24
